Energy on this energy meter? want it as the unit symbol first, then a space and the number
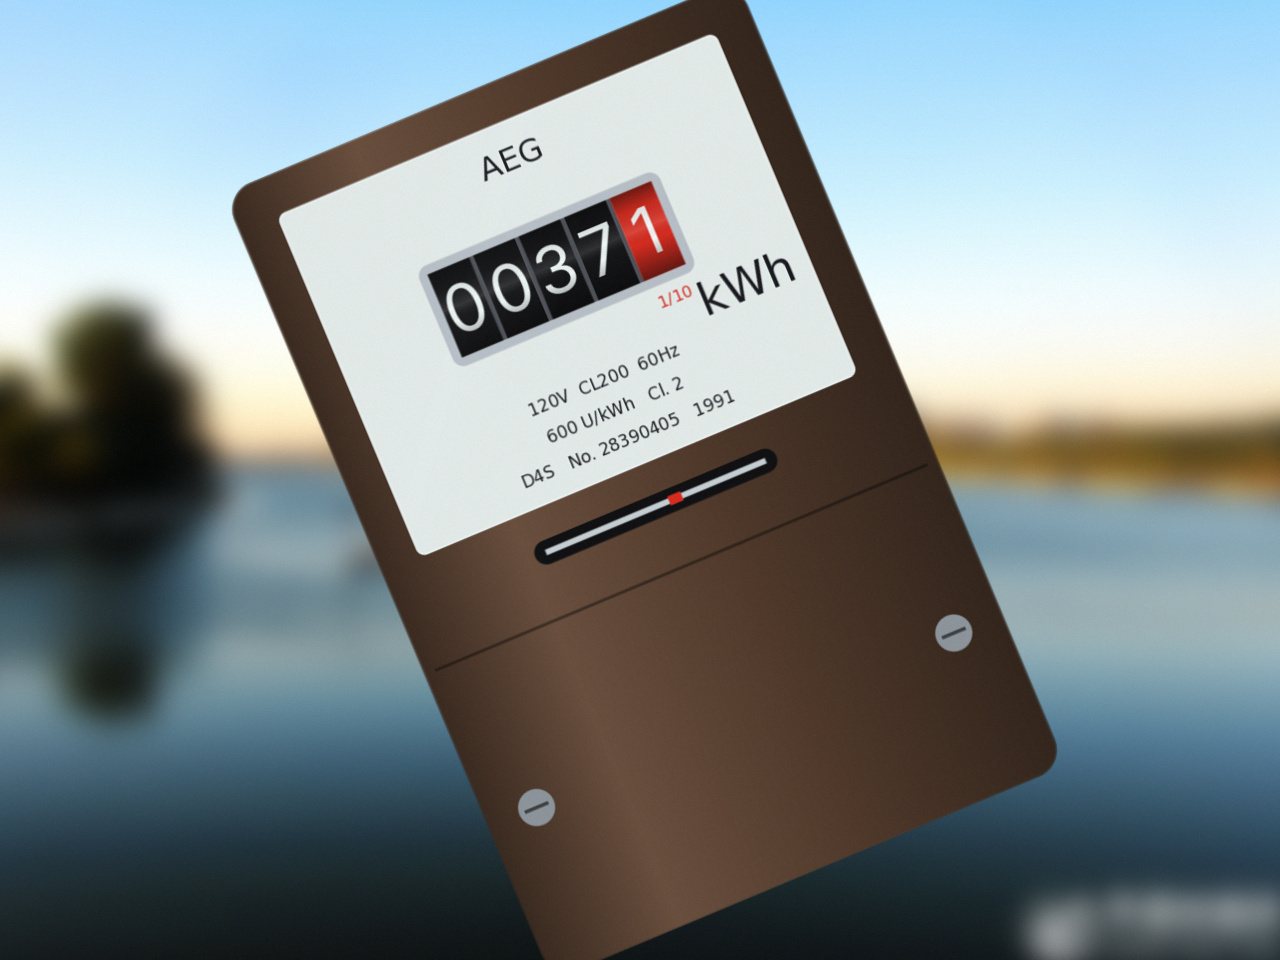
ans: kWh 37.1
